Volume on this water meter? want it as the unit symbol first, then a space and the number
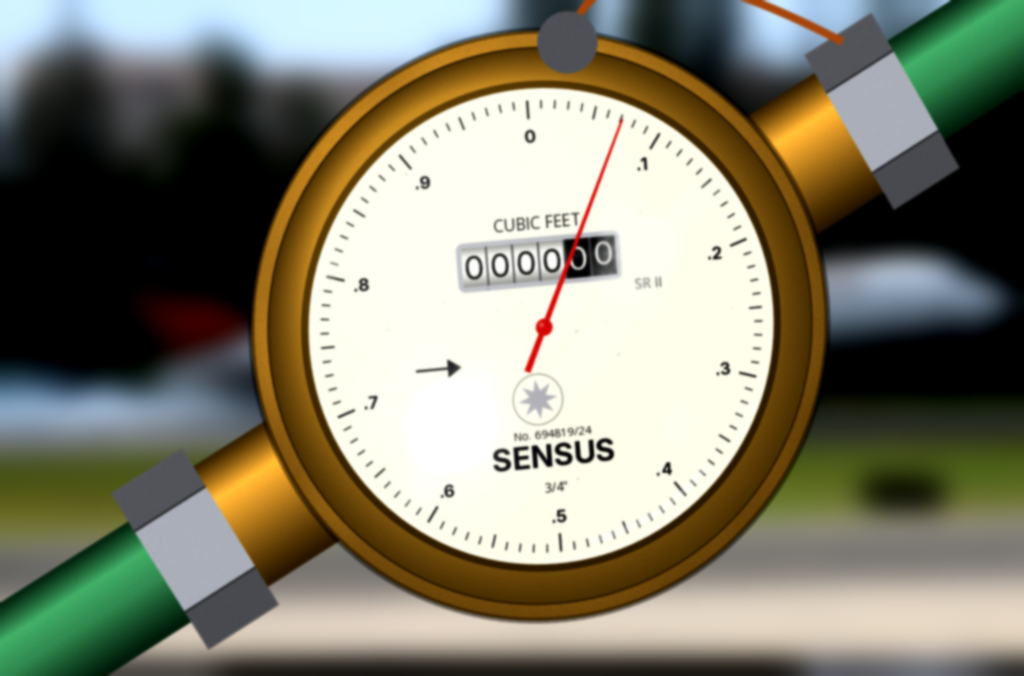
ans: ft³ 0.07
